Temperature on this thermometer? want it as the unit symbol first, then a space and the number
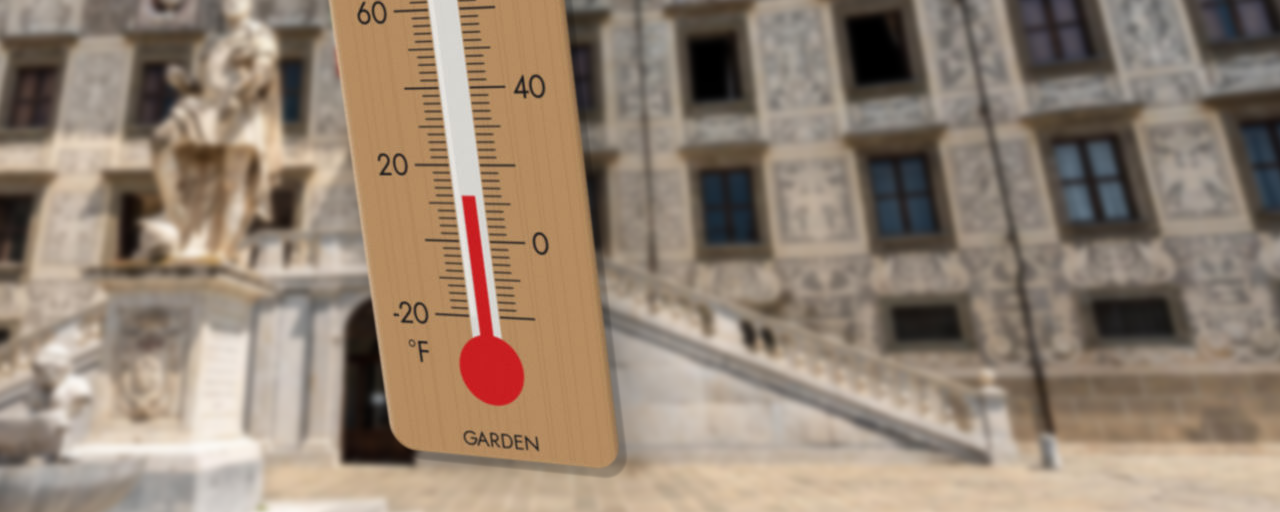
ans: °F 12
